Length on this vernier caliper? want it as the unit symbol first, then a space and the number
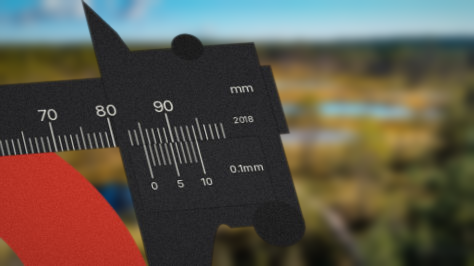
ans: mm 85.0
